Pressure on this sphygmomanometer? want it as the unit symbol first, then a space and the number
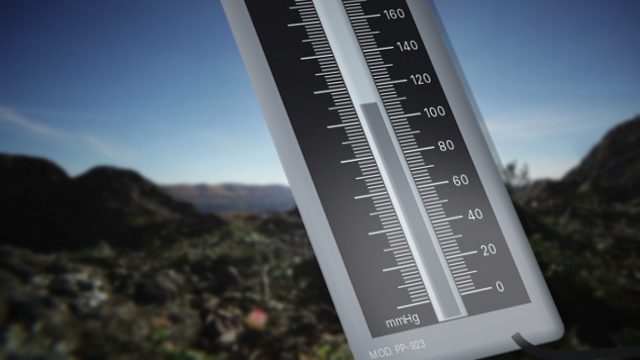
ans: mmHg 110
